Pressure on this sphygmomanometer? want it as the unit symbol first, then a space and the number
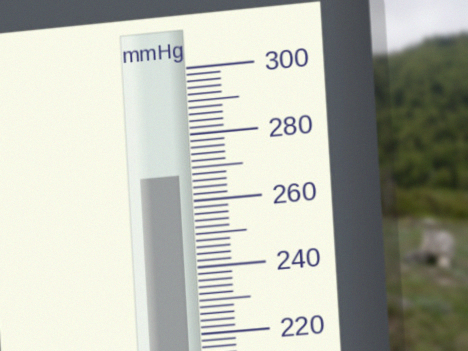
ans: mmHg 268
